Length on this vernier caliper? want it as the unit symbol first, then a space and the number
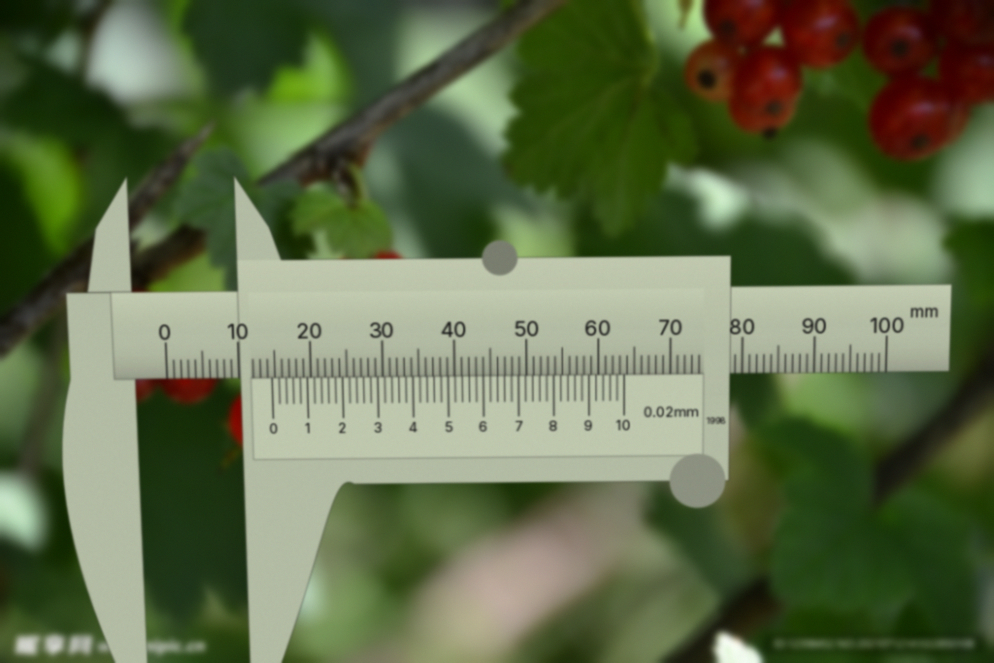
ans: mm 14.6
